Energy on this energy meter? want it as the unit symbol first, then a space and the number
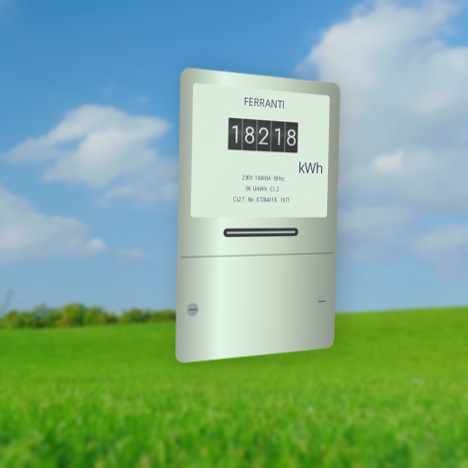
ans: kWh 18218
